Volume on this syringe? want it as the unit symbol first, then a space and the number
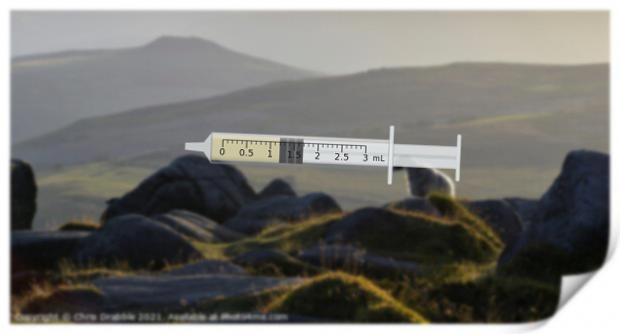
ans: mL 1.2
